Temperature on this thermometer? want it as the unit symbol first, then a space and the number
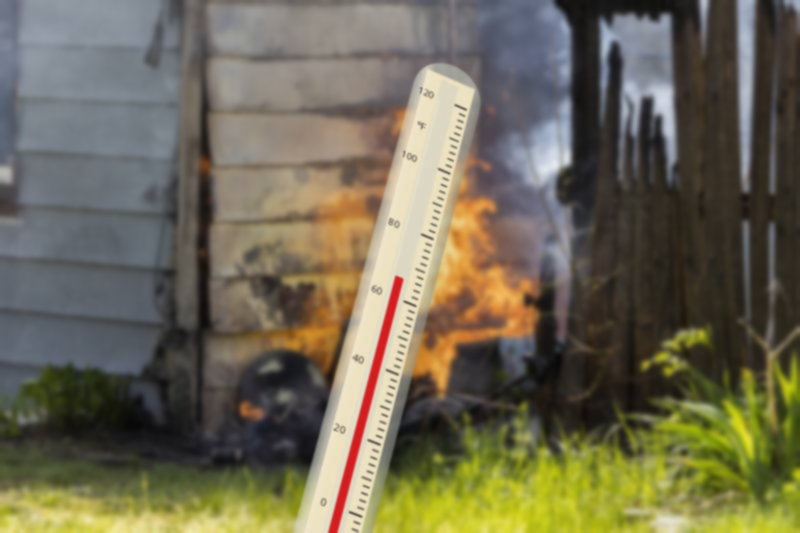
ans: °F 66
